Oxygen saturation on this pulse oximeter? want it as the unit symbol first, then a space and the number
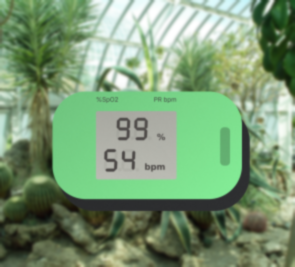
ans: % 99
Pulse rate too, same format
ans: bpm 54
